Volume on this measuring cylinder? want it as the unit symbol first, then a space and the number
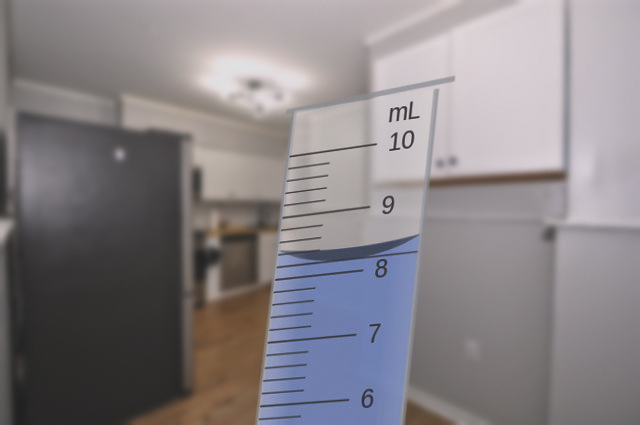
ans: mL 8.2
